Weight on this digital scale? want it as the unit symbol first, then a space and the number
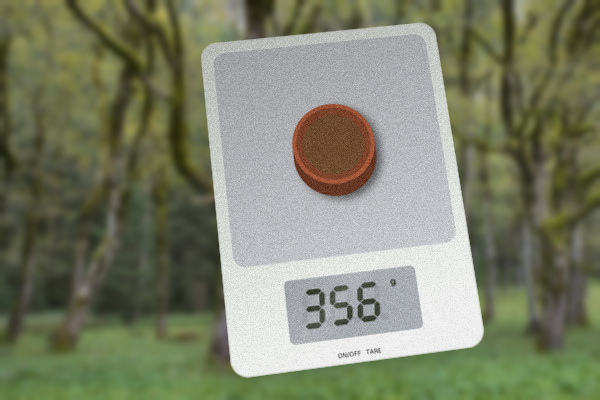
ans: g 356
